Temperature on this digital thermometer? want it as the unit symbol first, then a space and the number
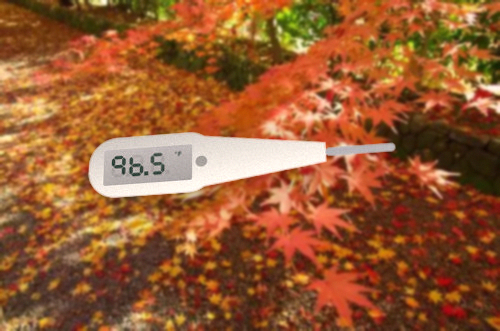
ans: °F 96.5
